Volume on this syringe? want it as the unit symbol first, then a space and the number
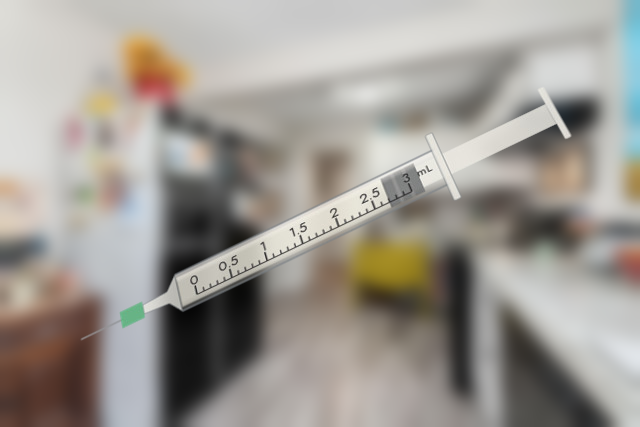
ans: mL 2.7
